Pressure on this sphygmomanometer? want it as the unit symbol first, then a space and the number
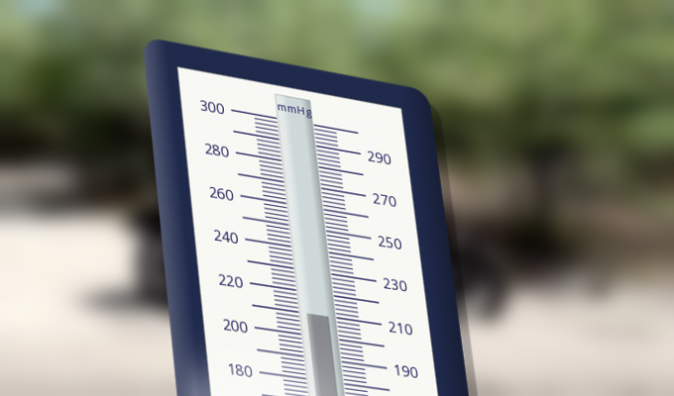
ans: mmHg 210
